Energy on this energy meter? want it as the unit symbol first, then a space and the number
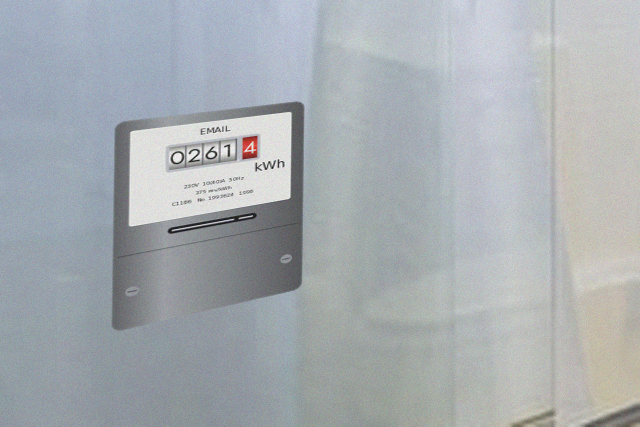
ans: kWh 261.4
